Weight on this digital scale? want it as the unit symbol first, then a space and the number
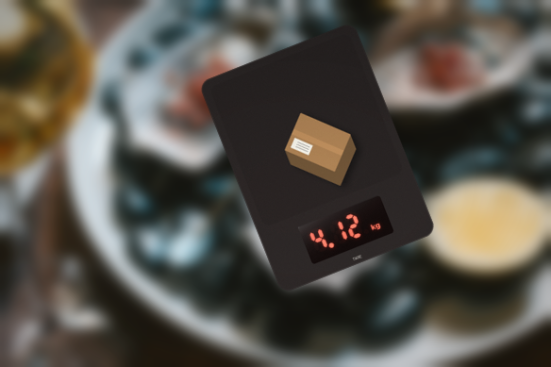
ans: kg 4.12
